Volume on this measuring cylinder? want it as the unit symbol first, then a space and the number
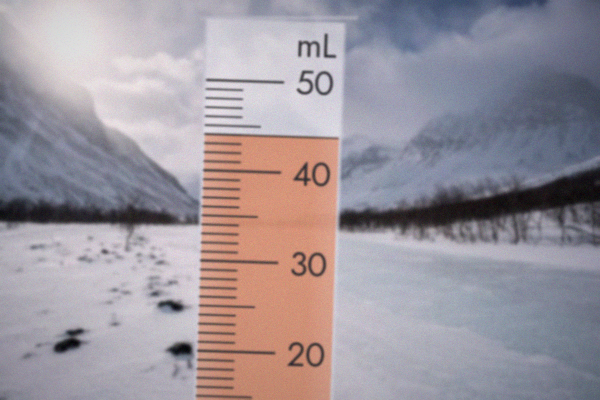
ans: mL 44
